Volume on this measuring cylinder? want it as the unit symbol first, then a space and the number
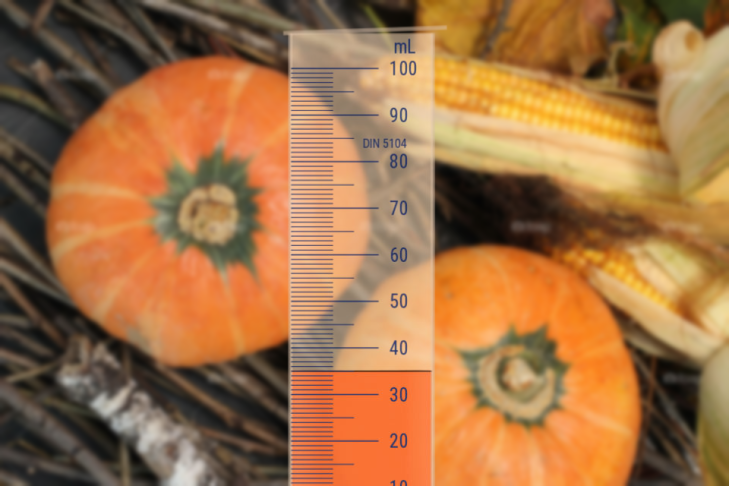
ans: mL 35
